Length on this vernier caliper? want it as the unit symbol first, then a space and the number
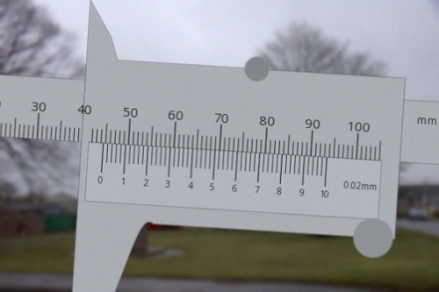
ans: mm 44.5
